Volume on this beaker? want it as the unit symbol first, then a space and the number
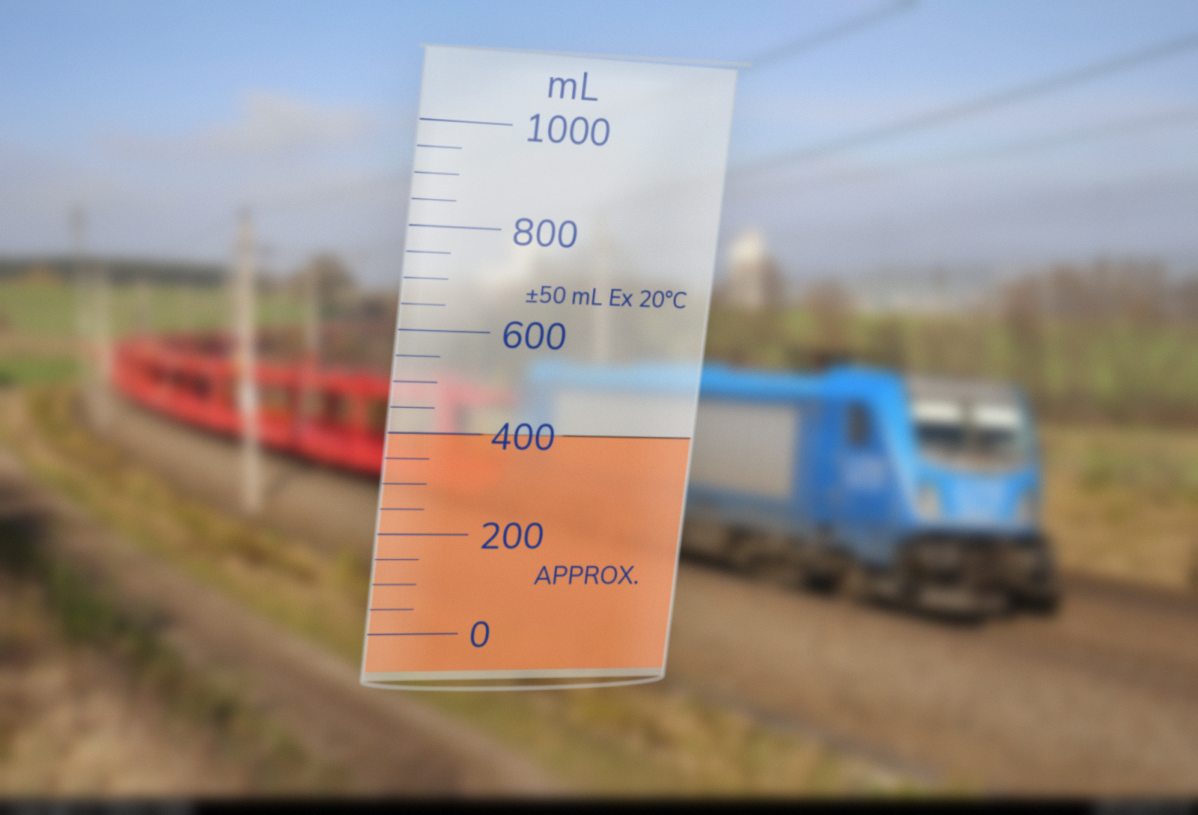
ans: mL 400
